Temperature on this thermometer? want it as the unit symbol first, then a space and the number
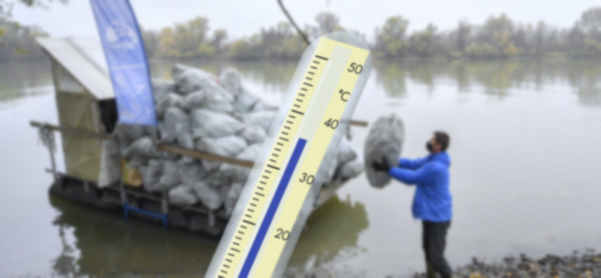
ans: °C 36
